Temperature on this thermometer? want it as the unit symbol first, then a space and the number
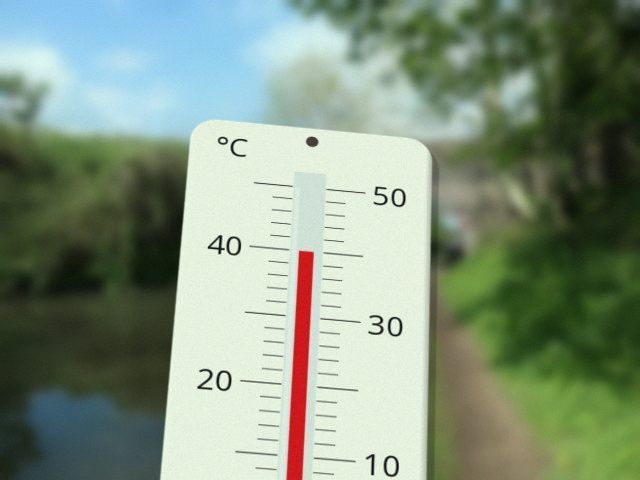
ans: °C 40
